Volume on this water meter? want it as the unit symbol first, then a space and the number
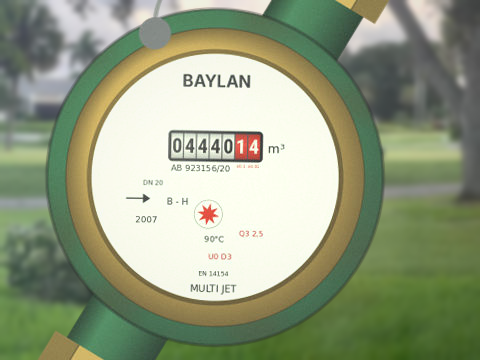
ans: m³ 4440.14
